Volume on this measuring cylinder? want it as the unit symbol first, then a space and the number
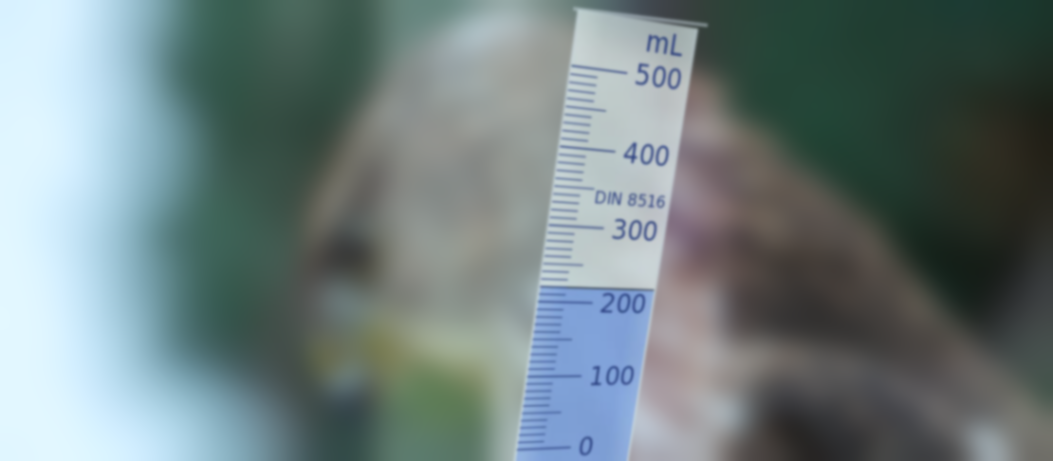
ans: mL 220
